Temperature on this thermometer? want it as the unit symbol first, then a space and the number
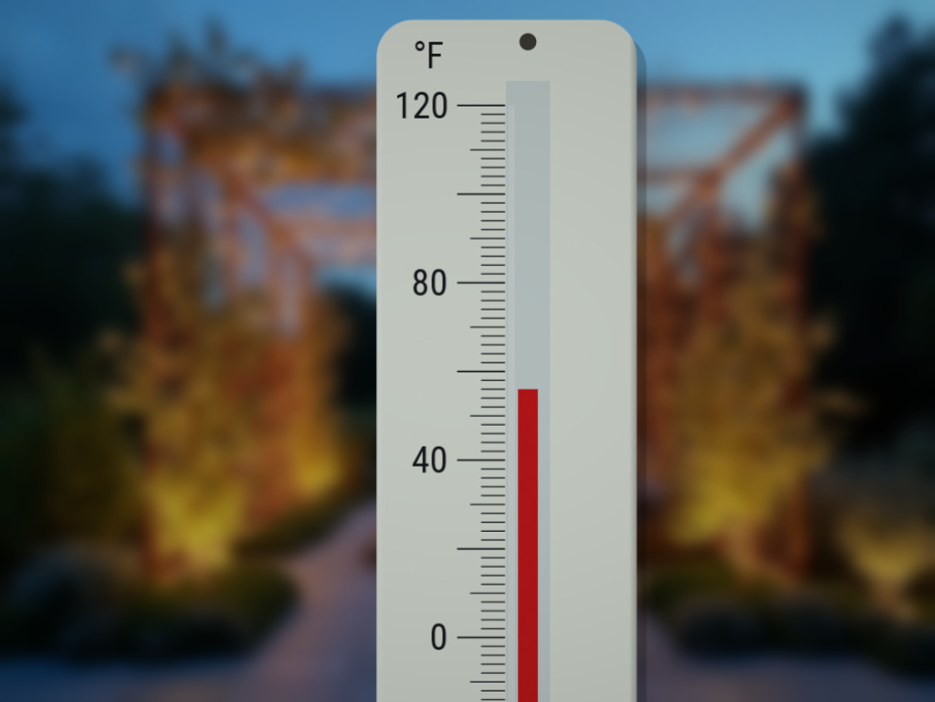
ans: °F 56
